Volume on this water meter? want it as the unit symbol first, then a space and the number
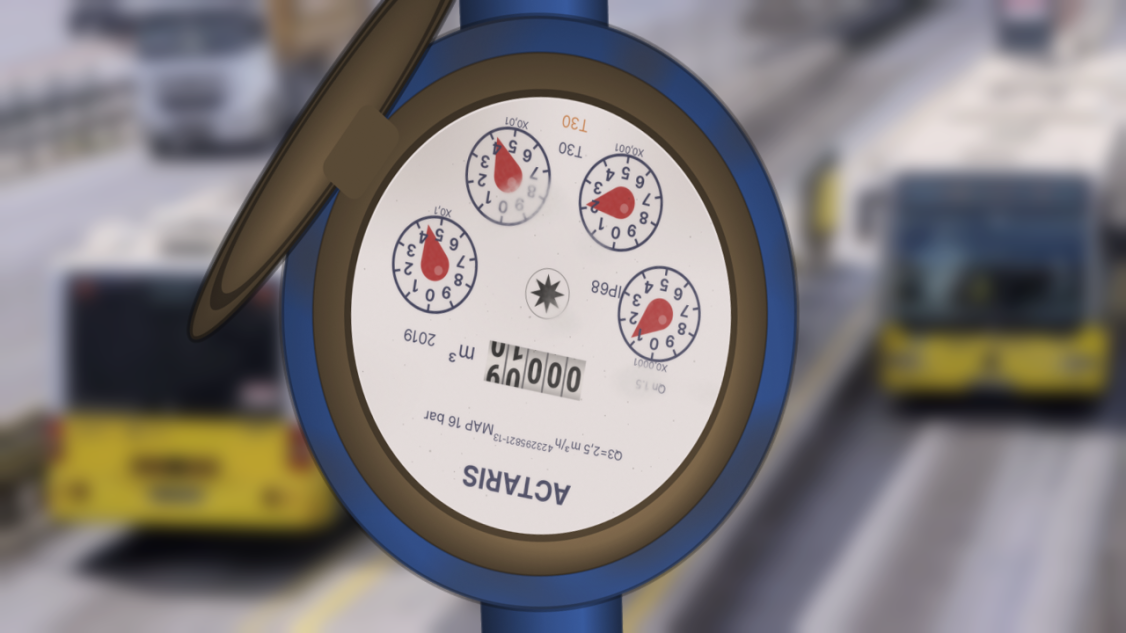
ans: m³ 9.4421
